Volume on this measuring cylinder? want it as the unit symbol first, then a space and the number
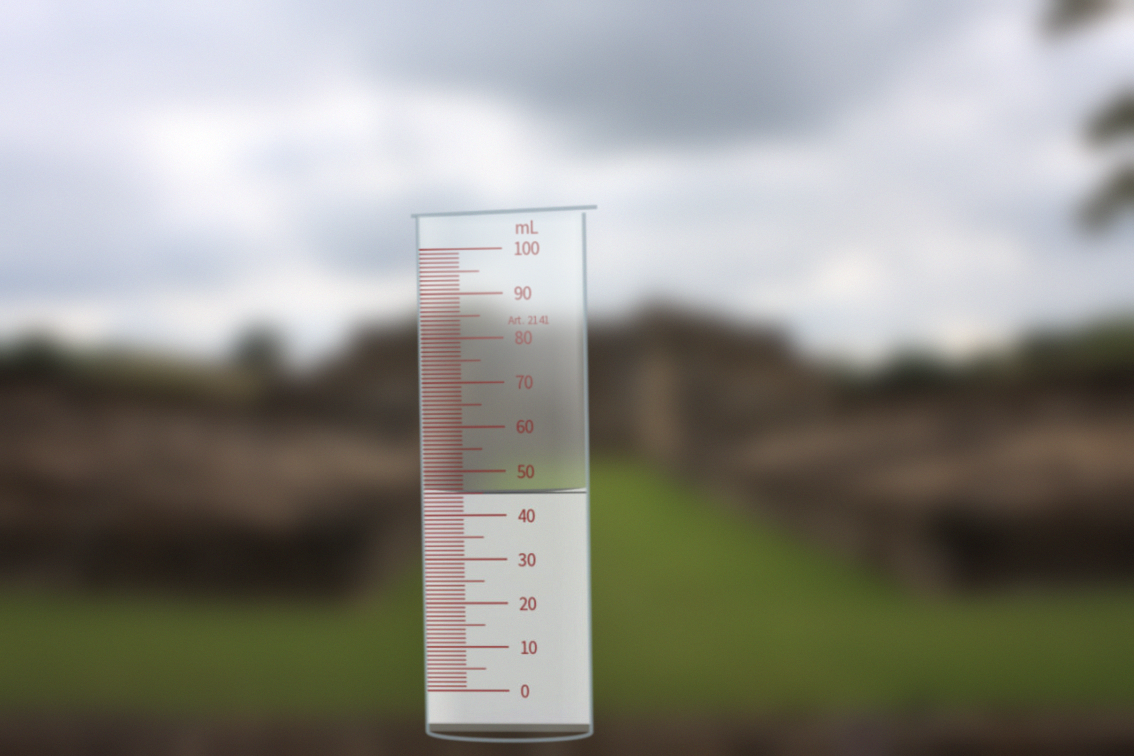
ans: mL 45
